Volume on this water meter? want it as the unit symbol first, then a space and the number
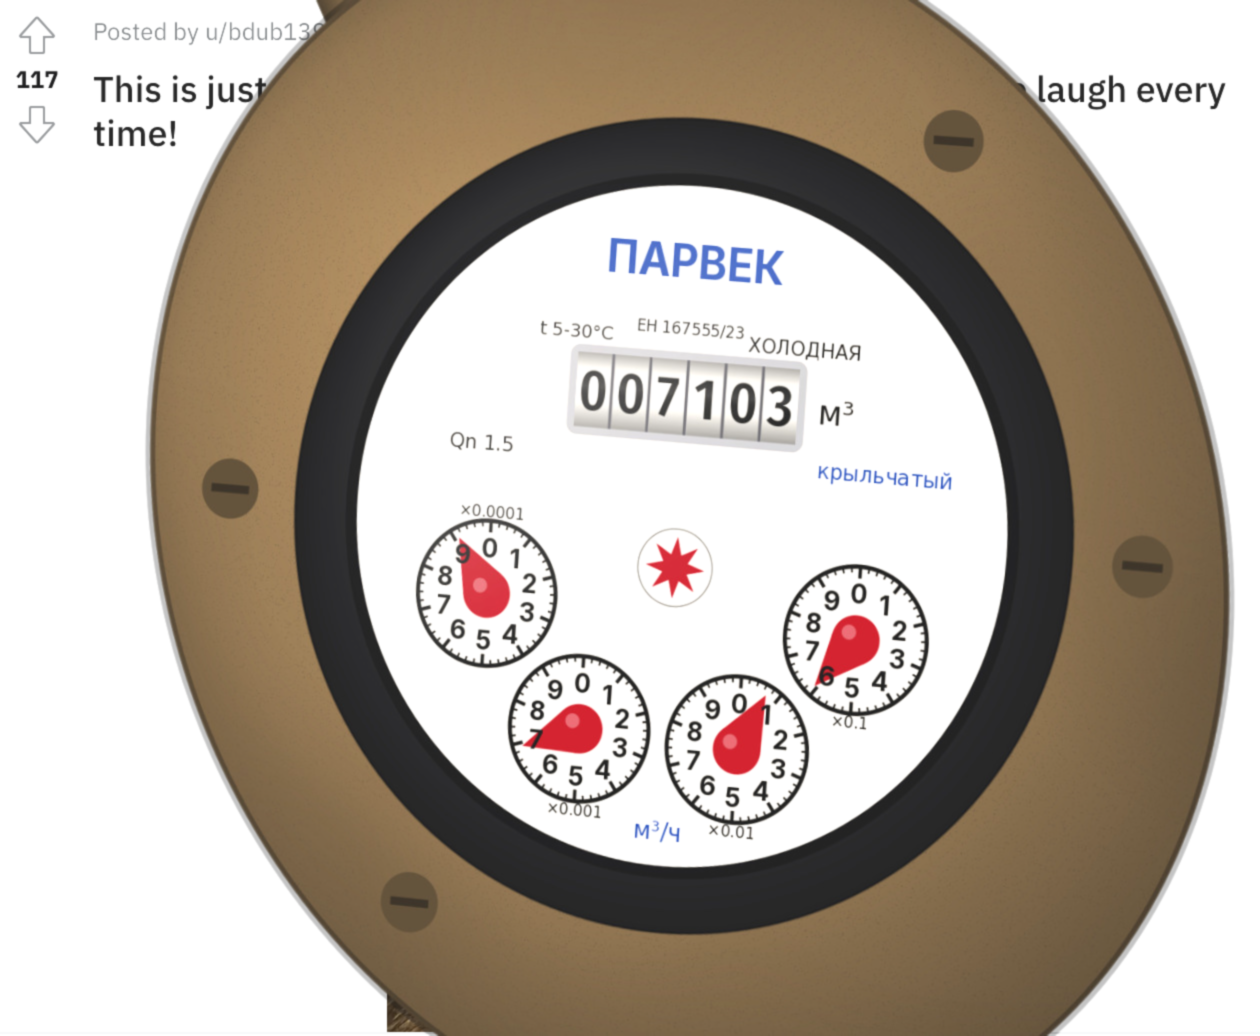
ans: m³ 7103.6069
